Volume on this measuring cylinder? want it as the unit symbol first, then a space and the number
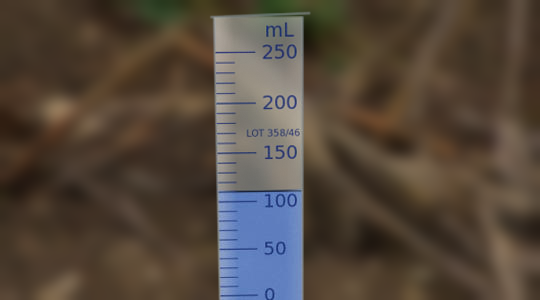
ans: mL 110
